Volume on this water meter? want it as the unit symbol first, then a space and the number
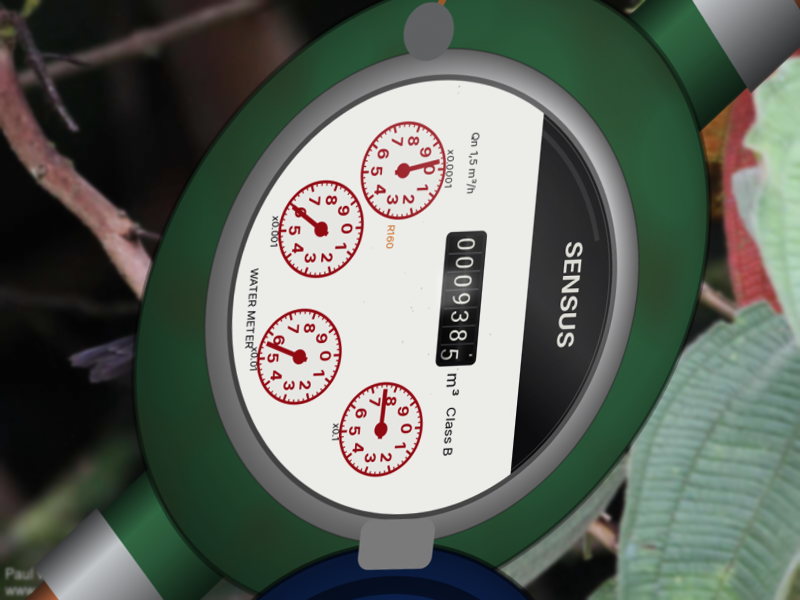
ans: m³ 9384.7559
